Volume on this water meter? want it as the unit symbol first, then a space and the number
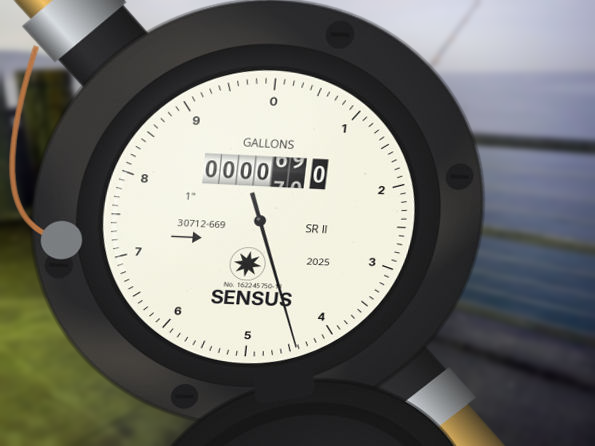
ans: gal 694.4
